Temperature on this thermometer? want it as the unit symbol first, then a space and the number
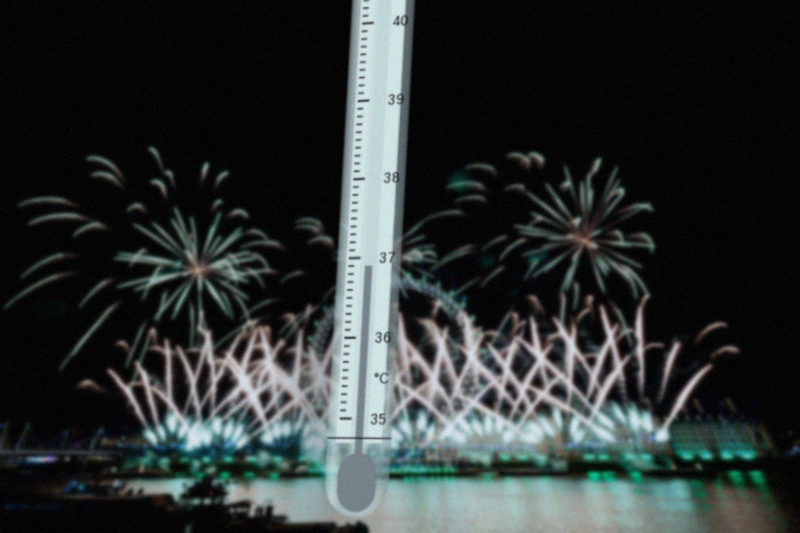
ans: °C 36.9
